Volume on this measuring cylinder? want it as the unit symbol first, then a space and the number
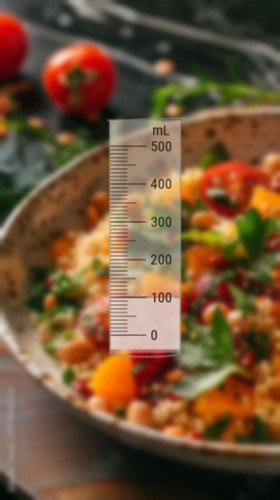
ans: mL 100
